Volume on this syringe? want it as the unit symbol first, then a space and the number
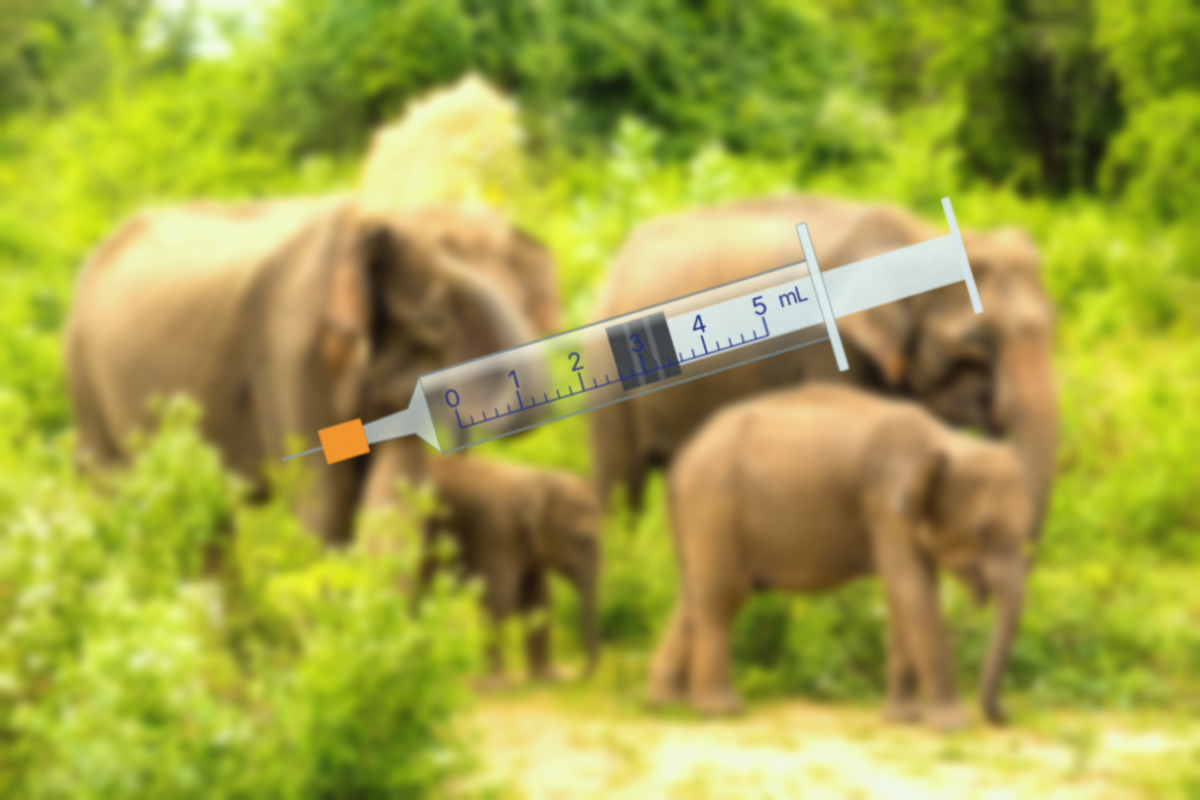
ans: mL 2.6
